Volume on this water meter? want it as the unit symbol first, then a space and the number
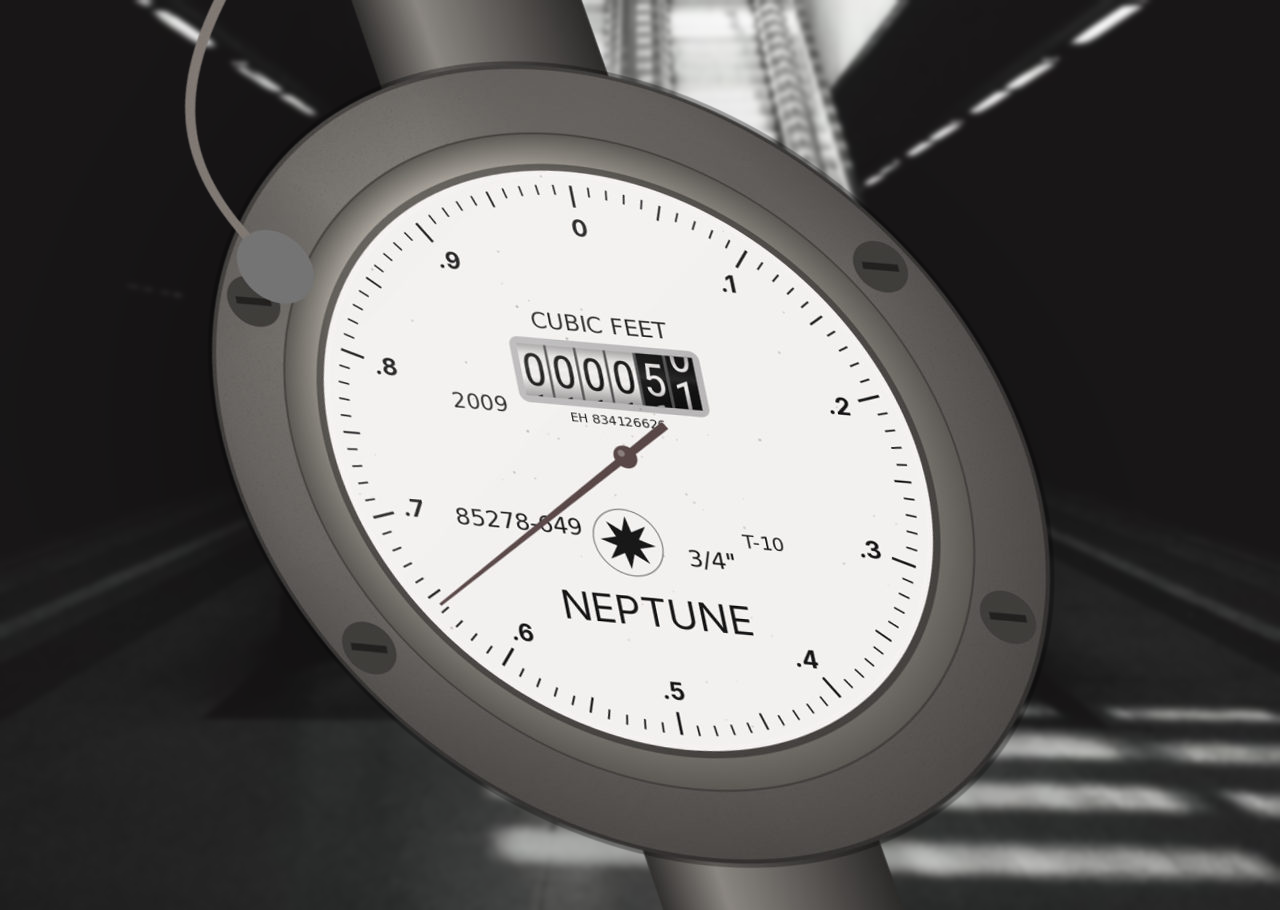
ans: ft³ 50.64
